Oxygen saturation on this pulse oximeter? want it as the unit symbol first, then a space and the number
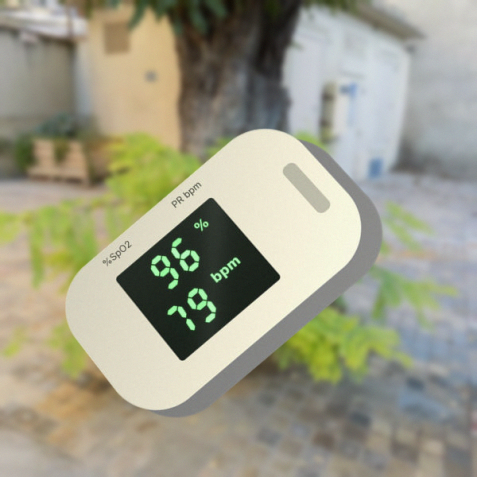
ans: % 96
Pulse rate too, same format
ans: bpm 79
